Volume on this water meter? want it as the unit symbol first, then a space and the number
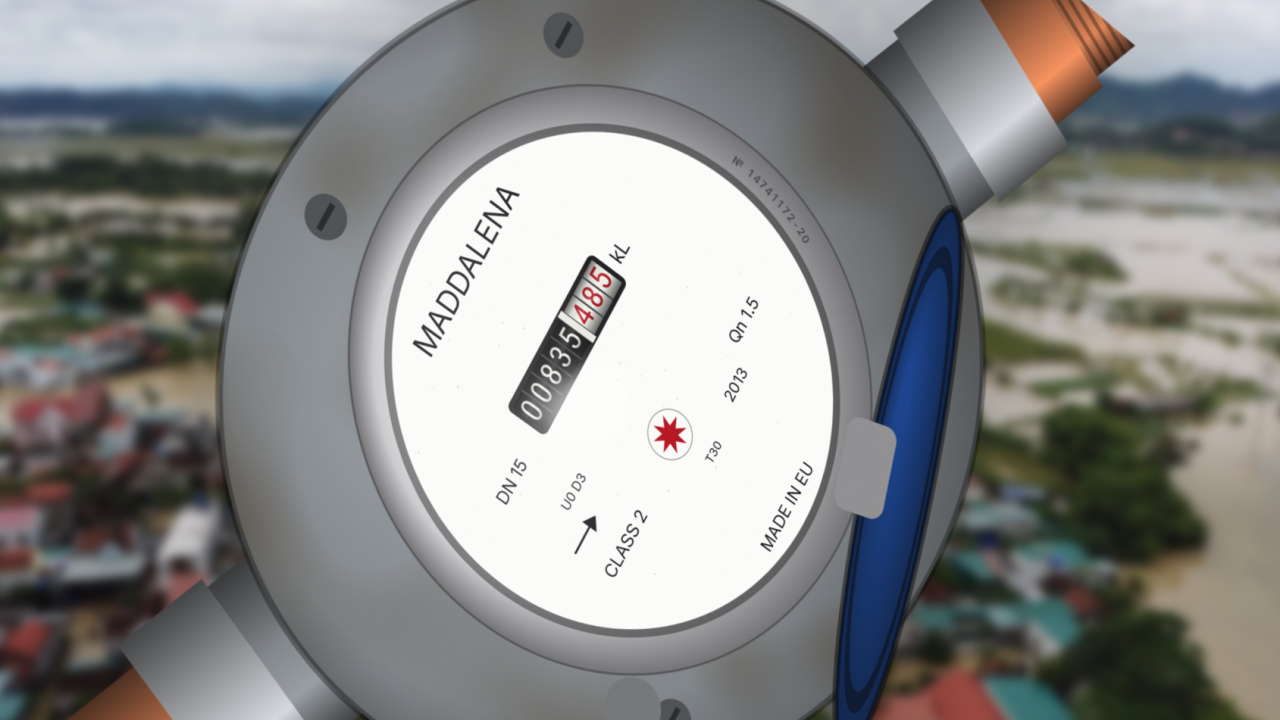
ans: kL 835.485
